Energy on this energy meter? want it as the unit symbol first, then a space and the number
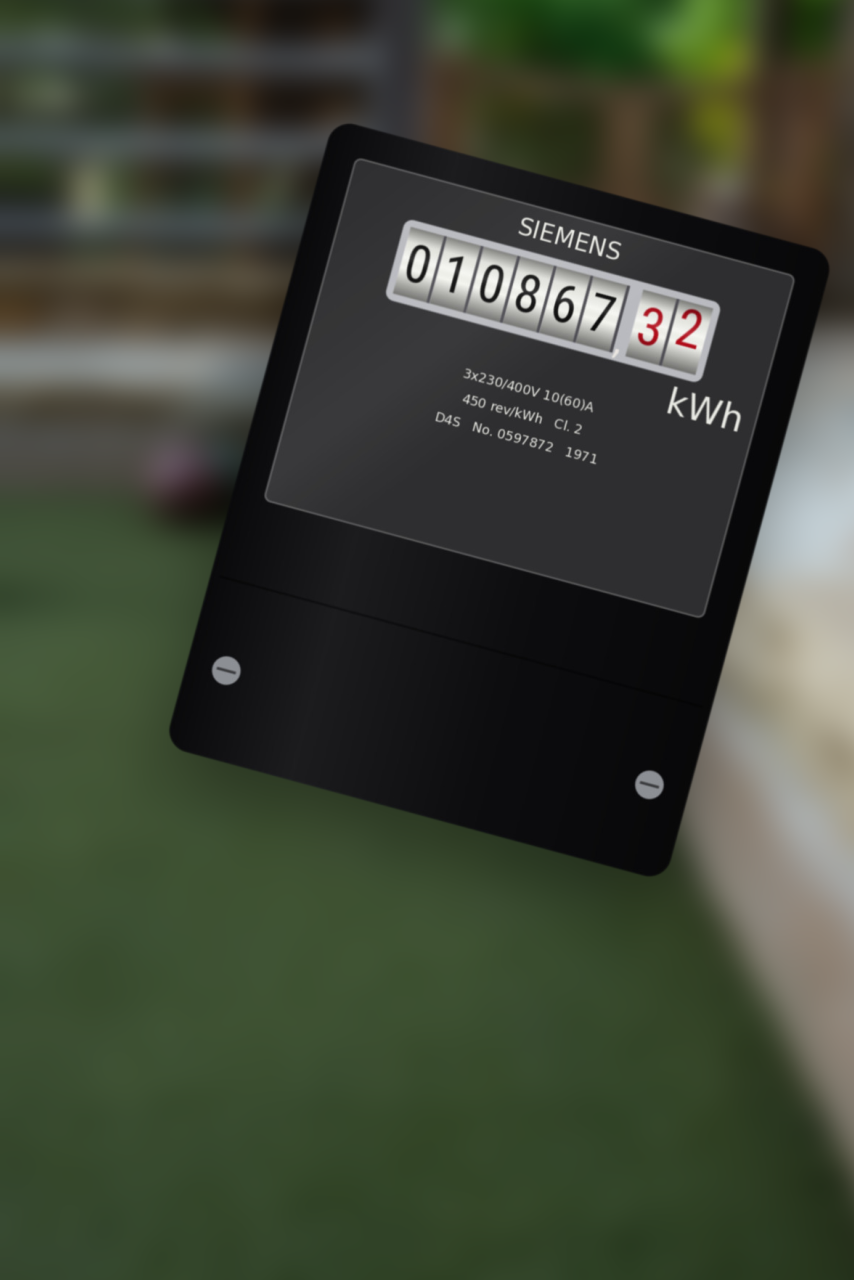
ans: kWh 10867.32
